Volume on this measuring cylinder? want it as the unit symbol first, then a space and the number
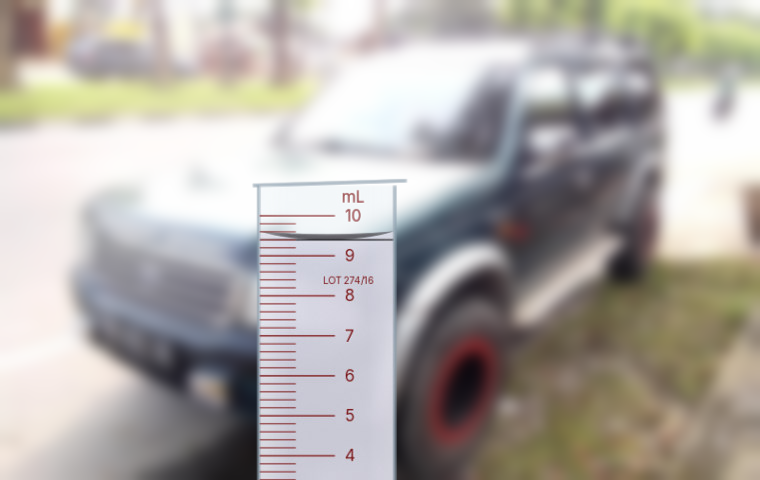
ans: mL 9.4
